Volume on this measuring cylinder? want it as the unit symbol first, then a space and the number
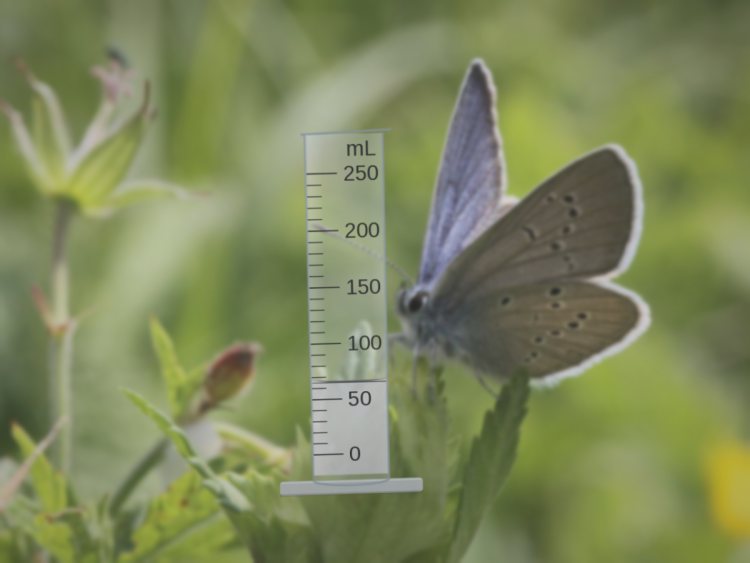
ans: mL 65
